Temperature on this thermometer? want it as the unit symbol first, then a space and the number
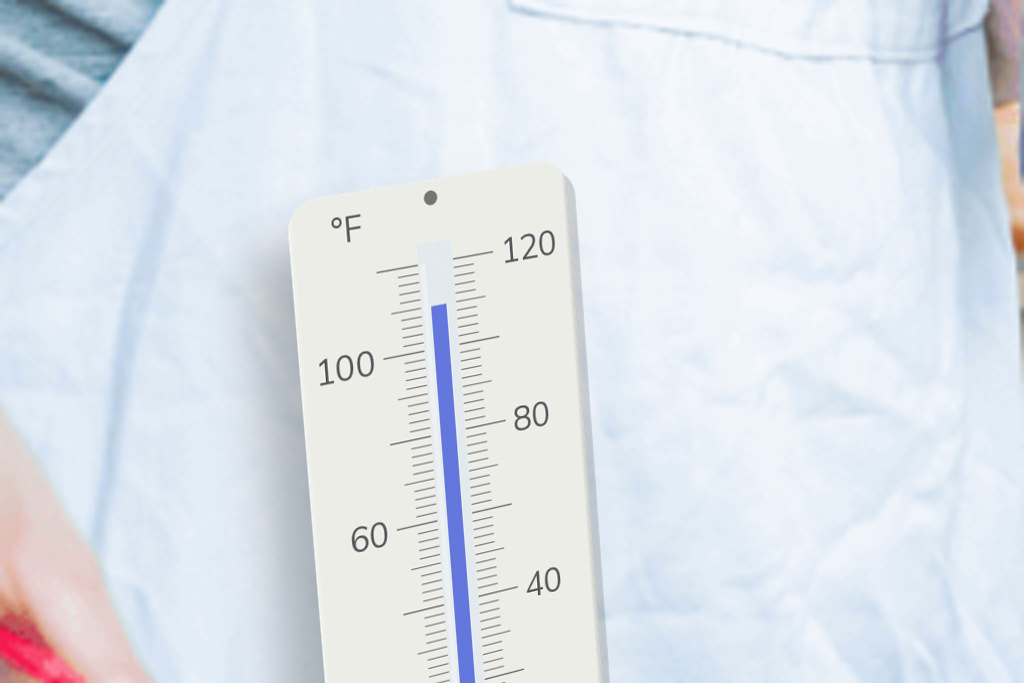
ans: °F 110
